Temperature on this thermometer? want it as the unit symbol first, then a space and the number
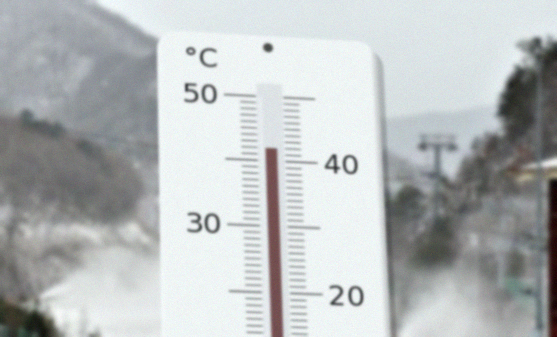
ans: °C 42
